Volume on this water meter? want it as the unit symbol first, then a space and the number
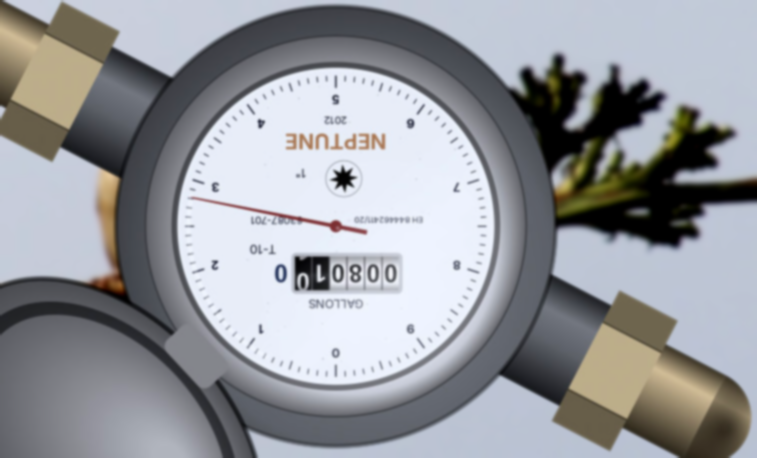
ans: gal 80102.8
